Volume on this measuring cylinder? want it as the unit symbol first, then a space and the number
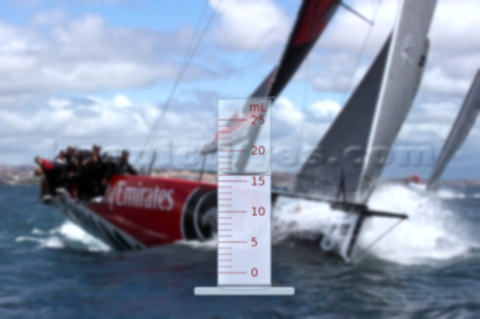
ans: mL 16
